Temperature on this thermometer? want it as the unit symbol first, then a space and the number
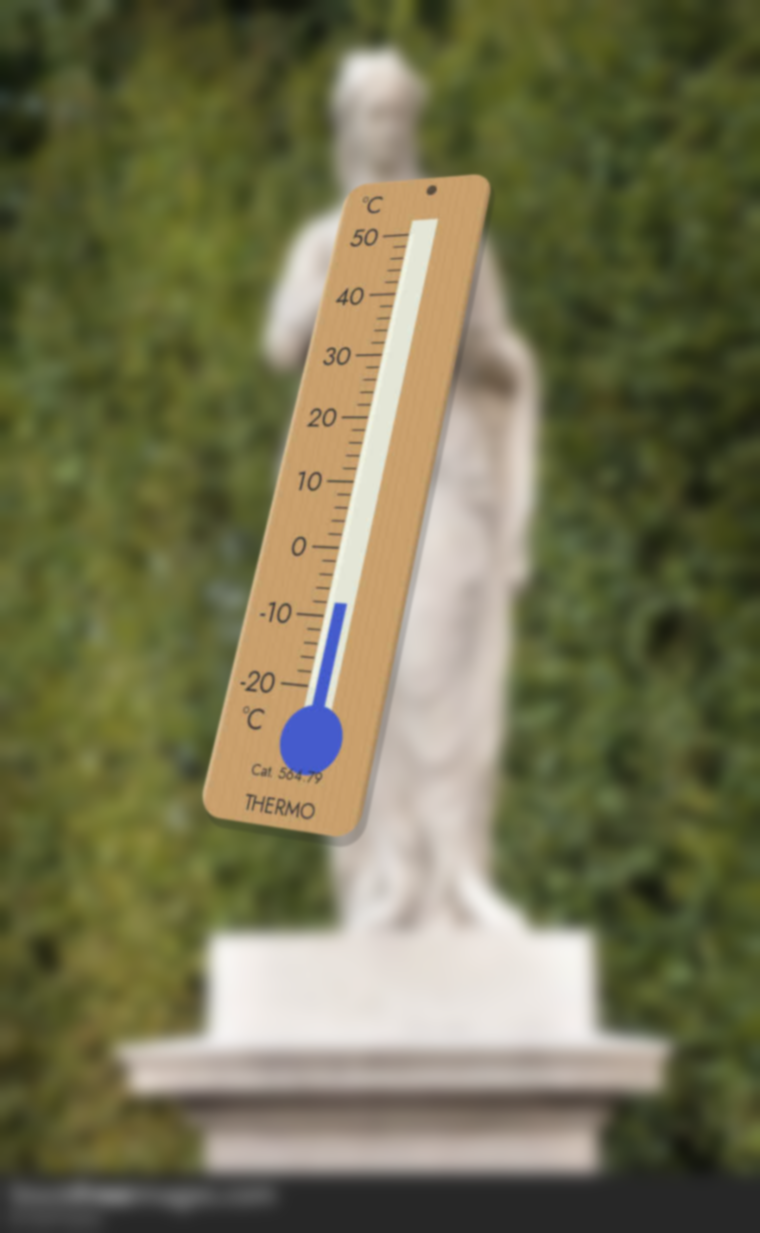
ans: °C -8
